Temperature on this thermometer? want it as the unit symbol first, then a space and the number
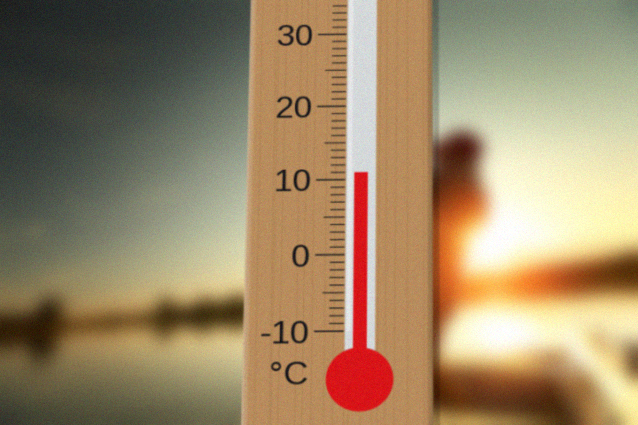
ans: °C 11
